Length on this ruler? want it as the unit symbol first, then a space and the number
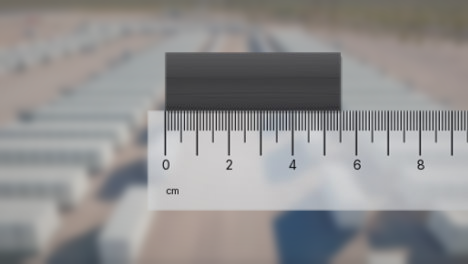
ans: cm 5.5
